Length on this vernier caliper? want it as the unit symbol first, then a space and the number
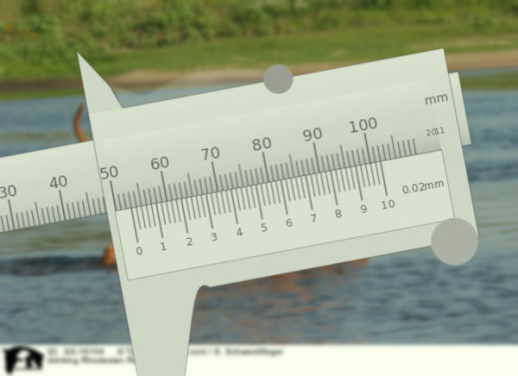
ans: mm 53.0
